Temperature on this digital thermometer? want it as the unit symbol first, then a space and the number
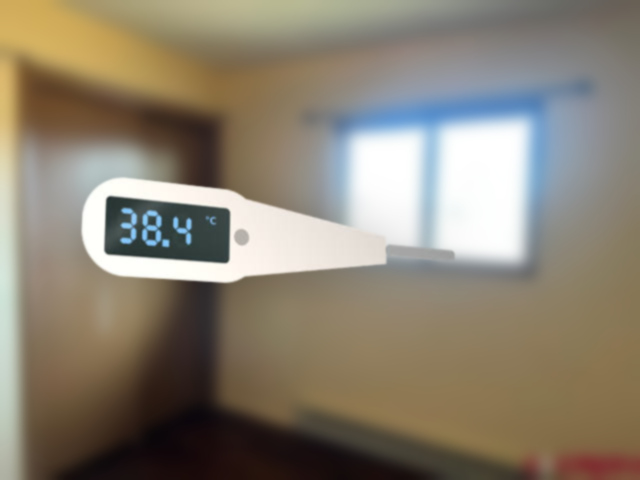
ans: °C 38.4
